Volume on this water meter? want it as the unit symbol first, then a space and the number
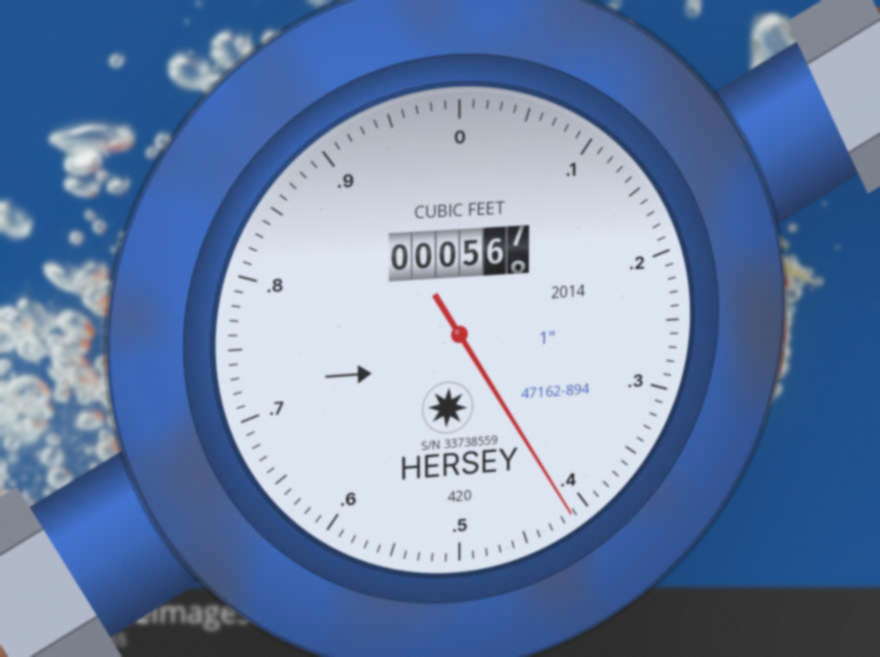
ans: ft³ 567.41
